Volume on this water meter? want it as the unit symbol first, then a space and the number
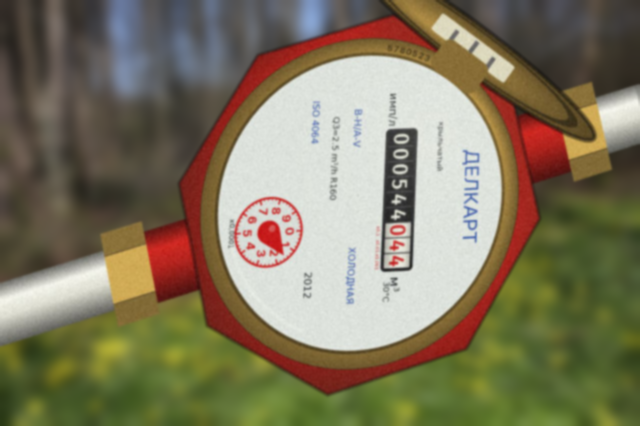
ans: m³ 544.0441
